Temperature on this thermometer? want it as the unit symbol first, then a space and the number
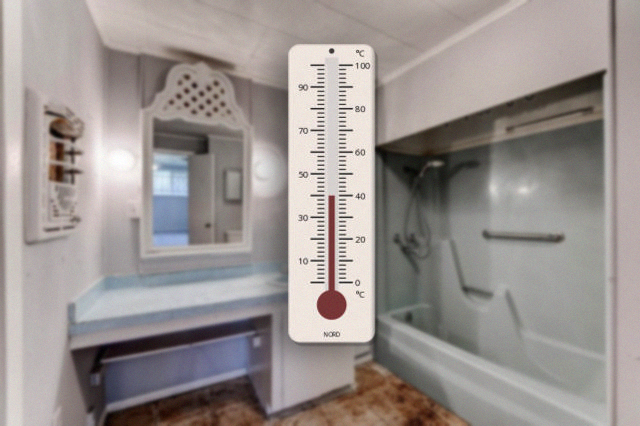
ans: °C 40
